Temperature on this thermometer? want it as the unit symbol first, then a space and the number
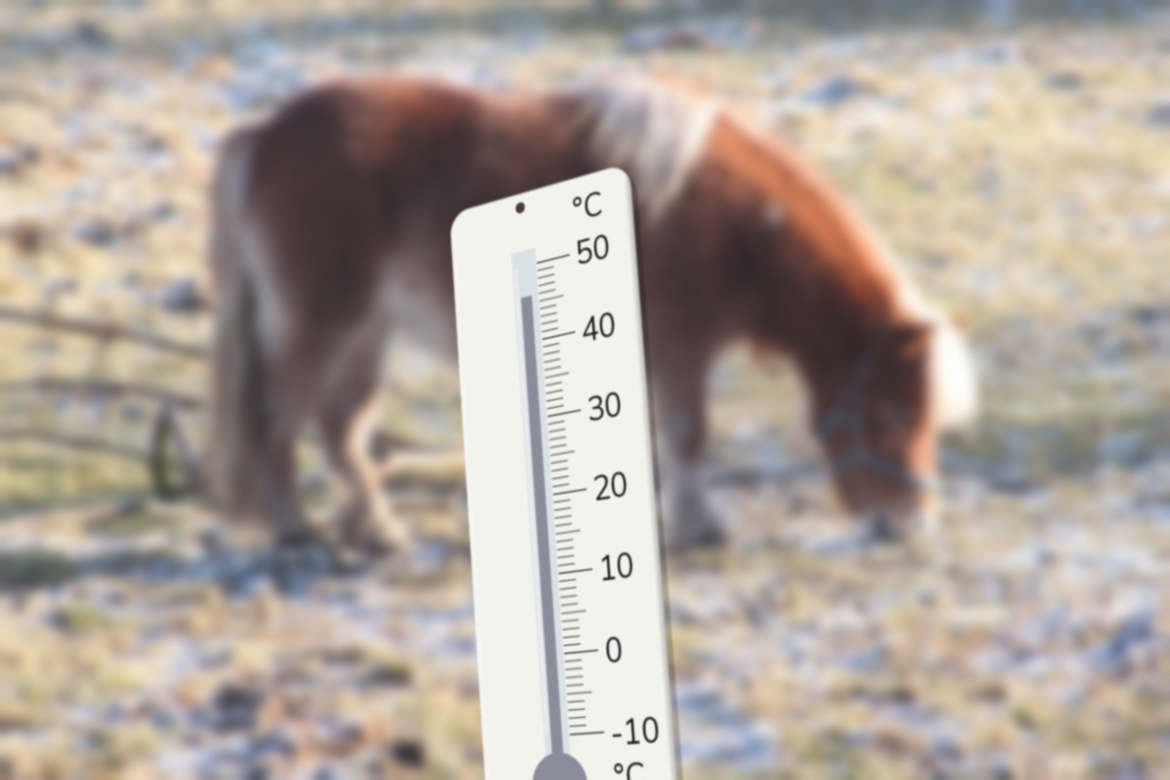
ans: °C 46
